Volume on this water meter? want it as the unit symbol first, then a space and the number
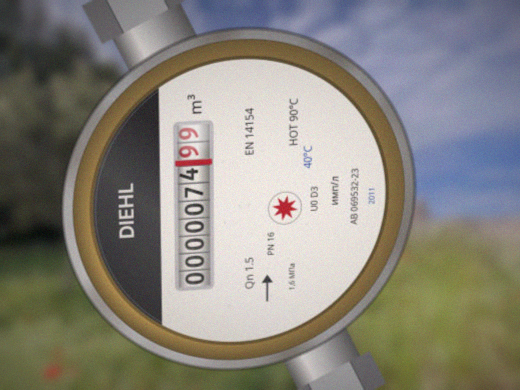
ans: m³ 74.99
